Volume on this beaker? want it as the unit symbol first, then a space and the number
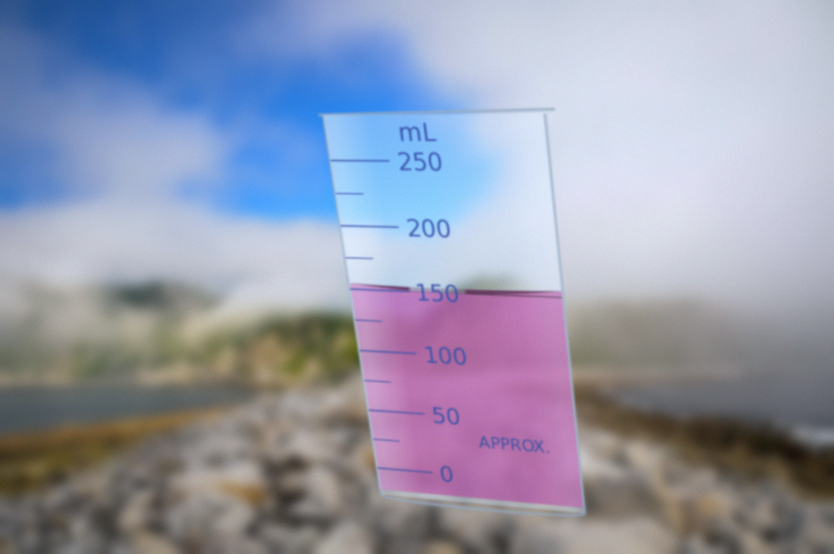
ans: mL 150
